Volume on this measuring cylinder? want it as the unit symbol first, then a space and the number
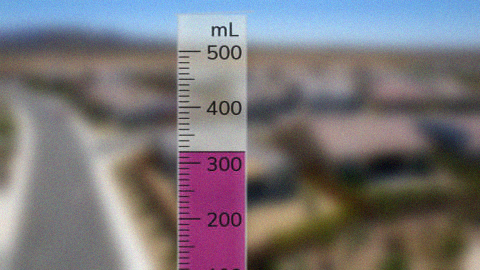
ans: mL 320
